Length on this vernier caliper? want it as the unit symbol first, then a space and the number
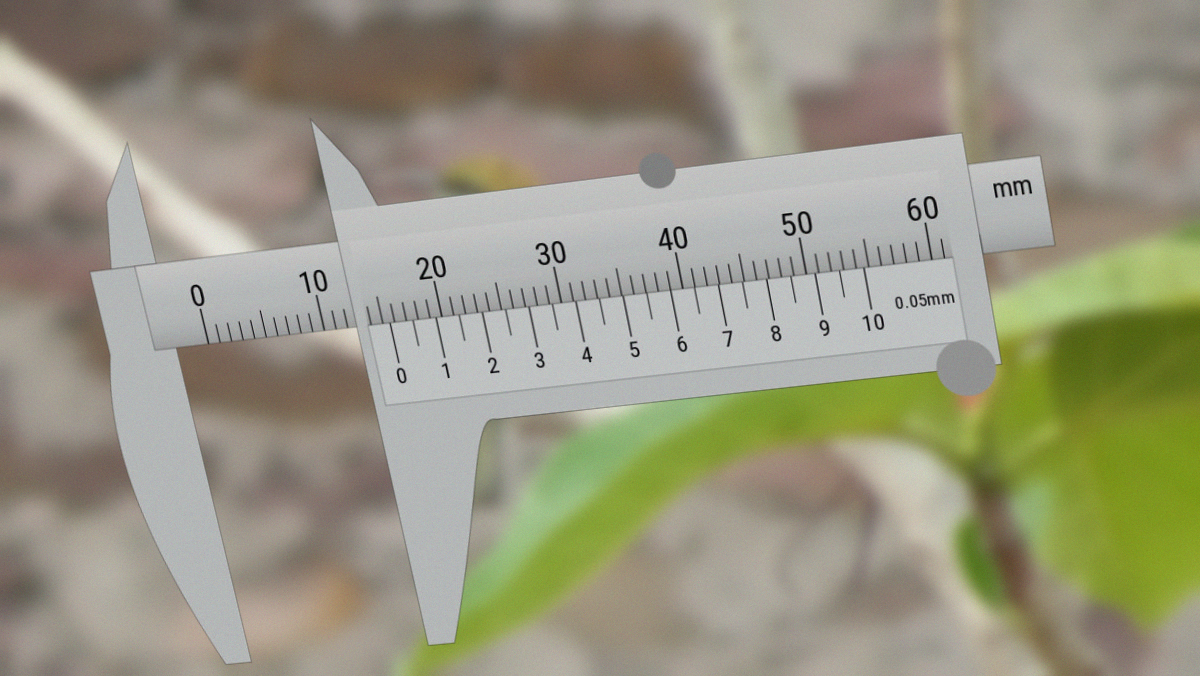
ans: mm 15.6
